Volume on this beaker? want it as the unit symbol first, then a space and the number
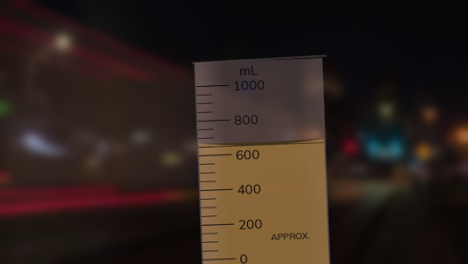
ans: mL 650
